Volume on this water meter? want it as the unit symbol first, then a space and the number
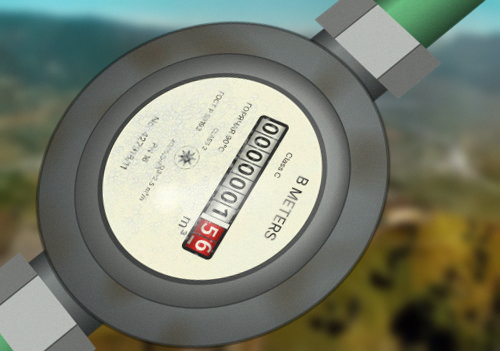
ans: m³ 1.56
